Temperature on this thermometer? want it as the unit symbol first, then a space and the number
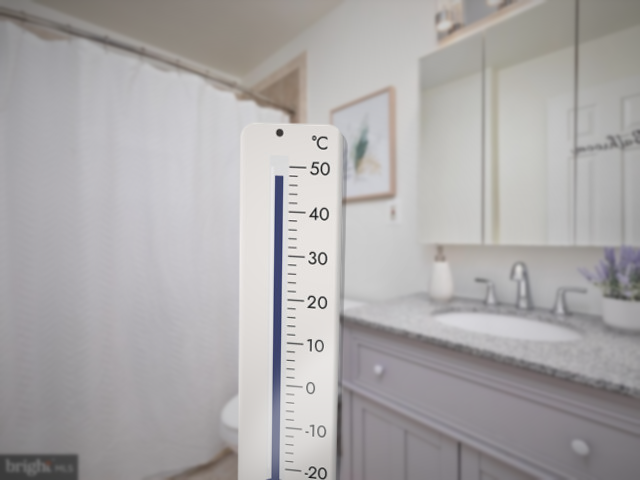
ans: °C 48
